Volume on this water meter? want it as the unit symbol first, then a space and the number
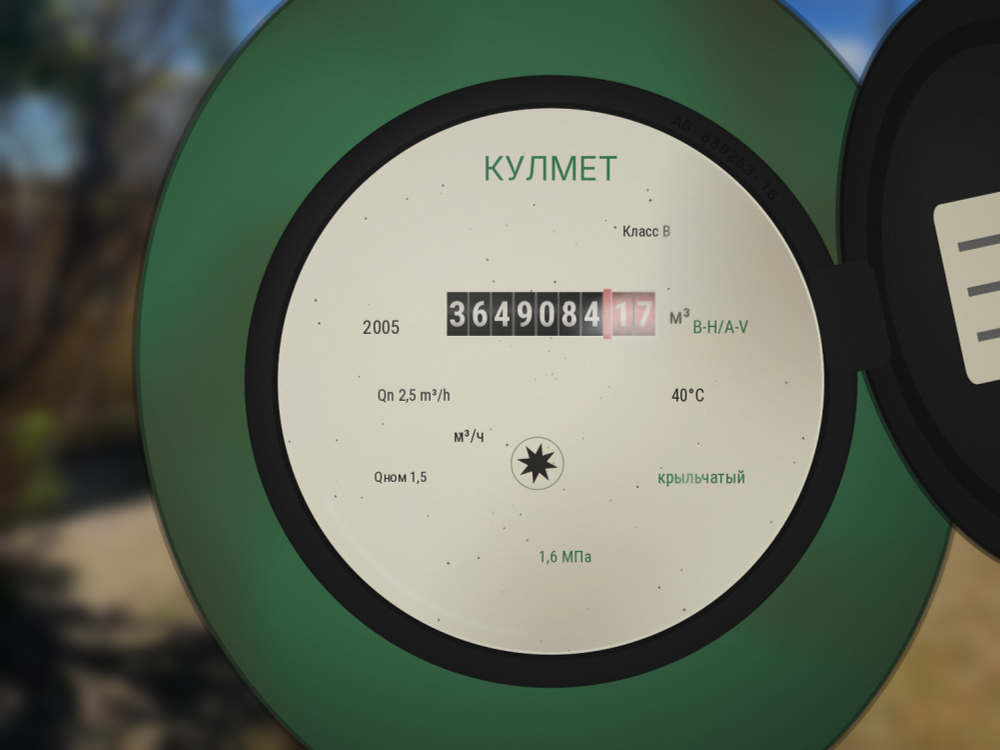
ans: m³ 3649084.17
